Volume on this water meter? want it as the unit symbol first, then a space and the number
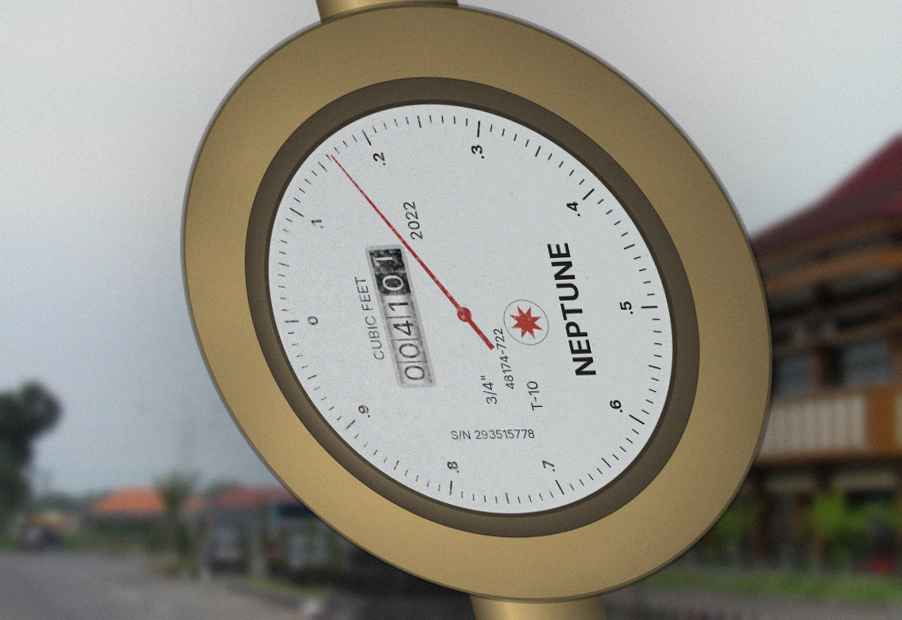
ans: ft³ 4101.16
